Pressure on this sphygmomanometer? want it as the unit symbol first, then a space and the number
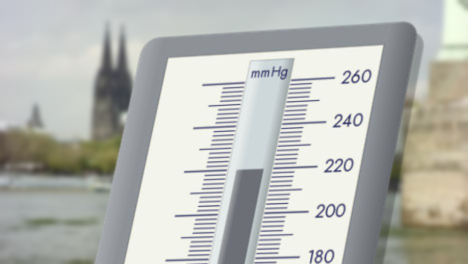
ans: mmHg 220
